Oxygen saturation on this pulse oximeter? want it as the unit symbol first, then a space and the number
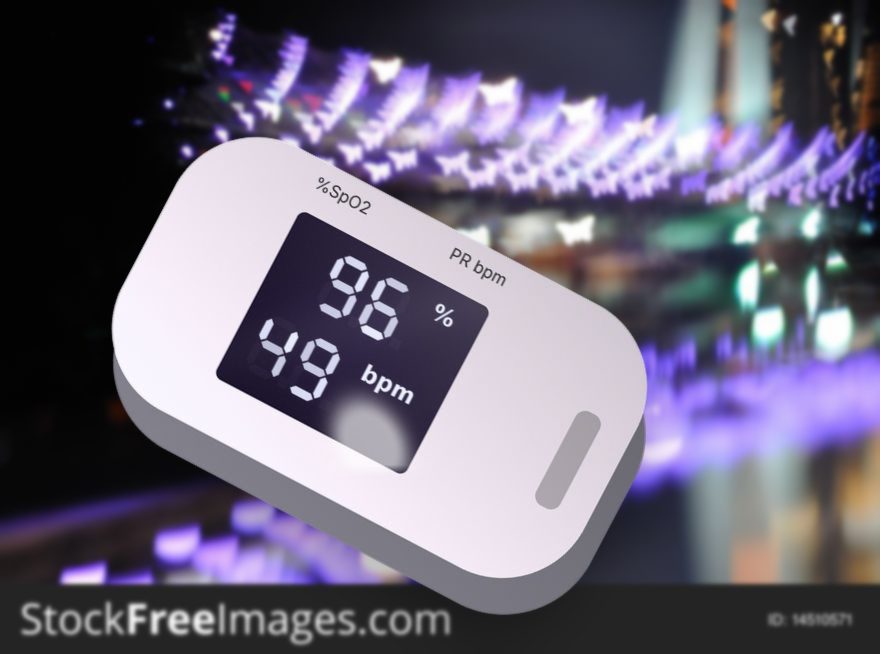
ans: % 96
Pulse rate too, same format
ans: bpm 49
